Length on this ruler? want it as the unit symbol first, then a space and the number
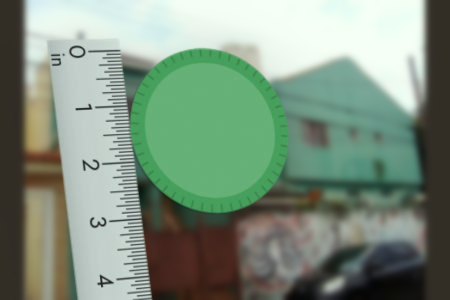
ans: in 3
